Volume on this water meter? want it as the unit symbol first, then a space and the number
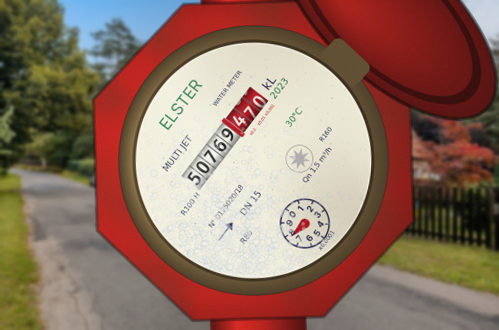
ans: kL 50769.4697
